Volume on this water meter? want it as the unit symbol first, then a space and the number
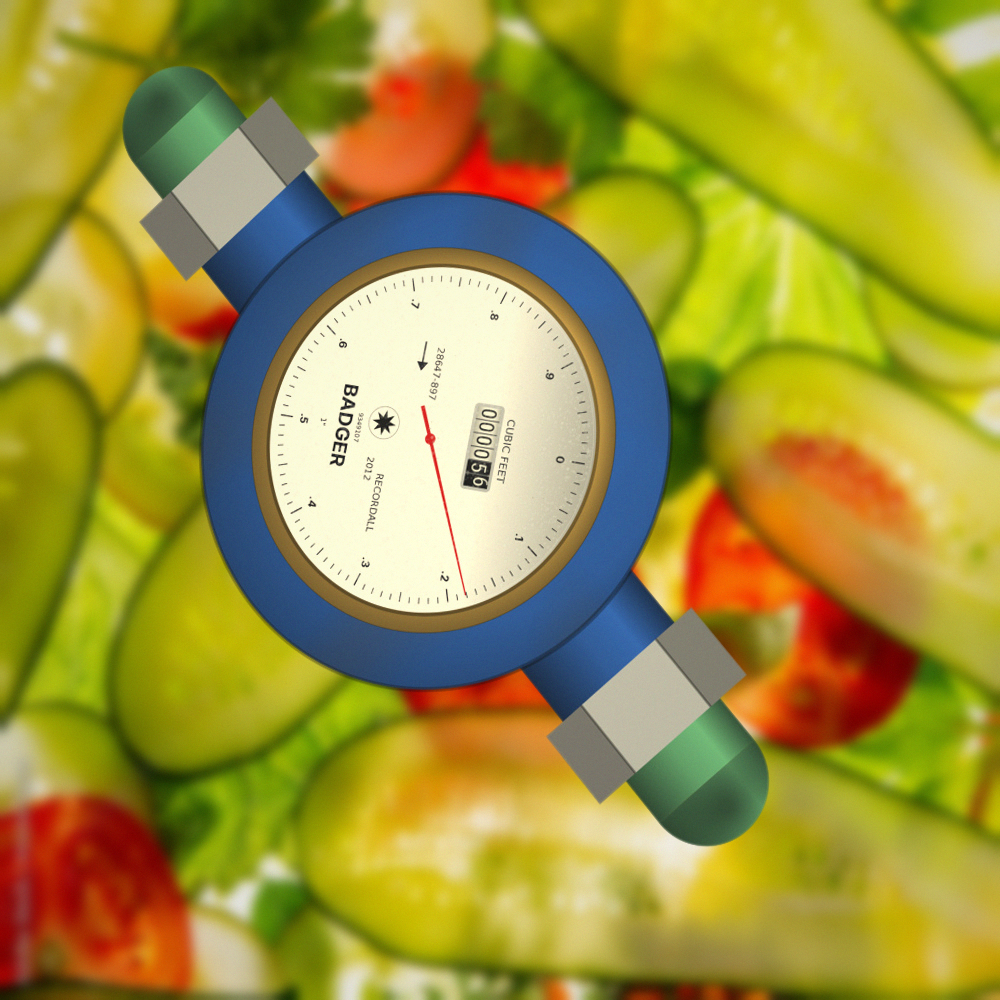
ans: ft³ 56.18
